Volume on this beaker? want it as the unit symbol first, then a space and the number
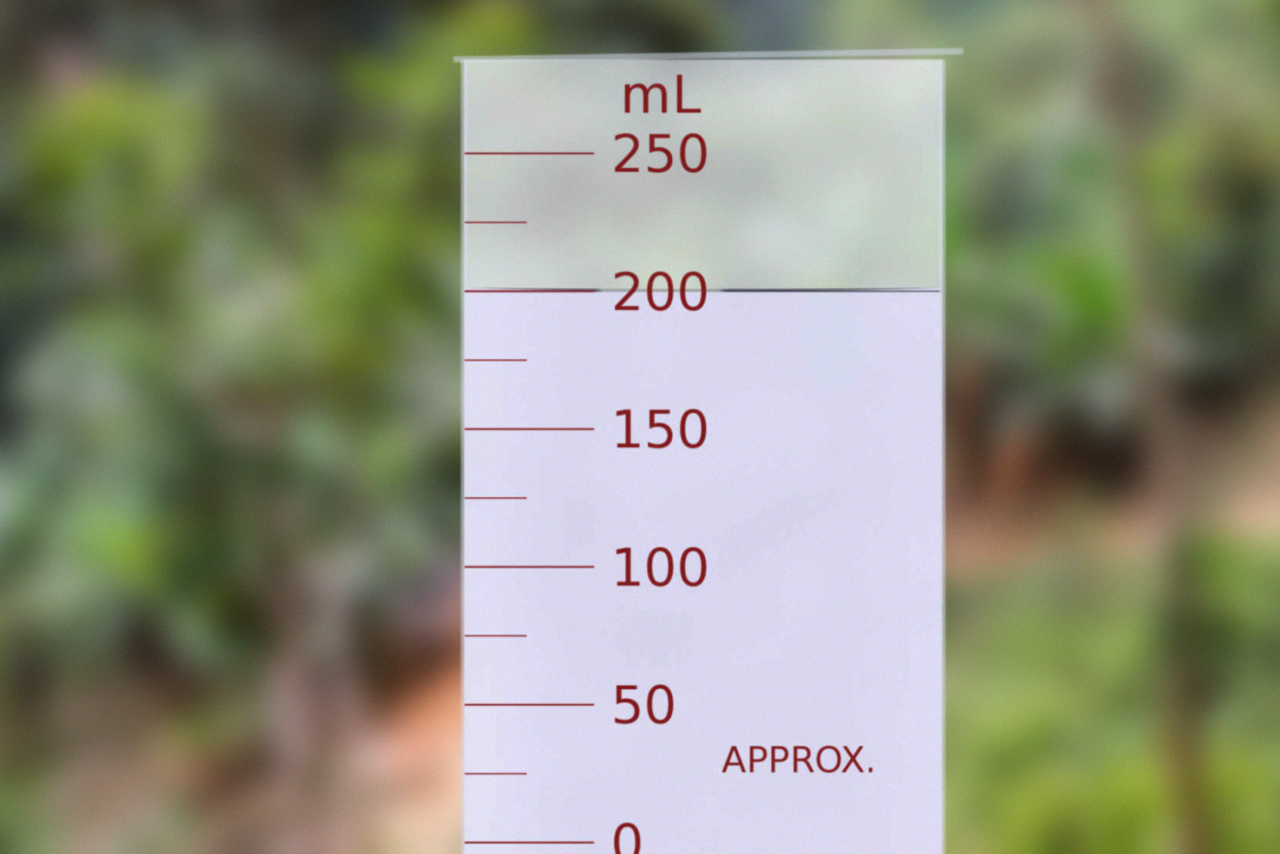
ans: mL 200
